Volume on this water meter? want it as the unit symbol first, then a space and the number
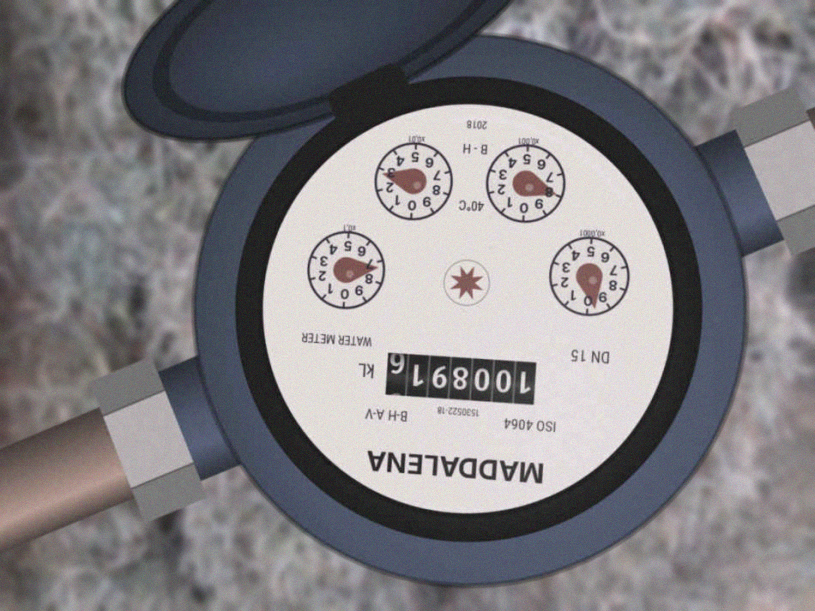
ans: kL 1008915.7279
